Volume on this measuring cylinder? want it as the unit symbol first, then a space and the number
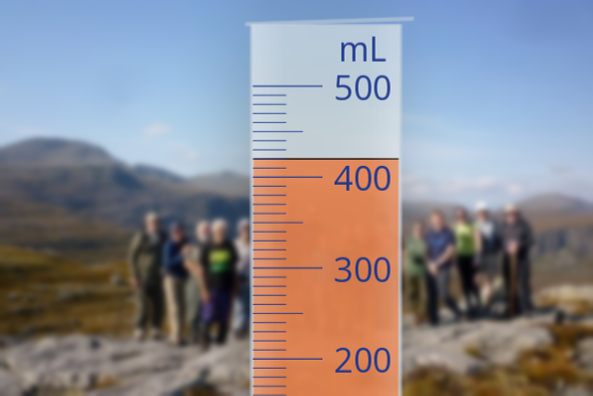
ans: mL 420
